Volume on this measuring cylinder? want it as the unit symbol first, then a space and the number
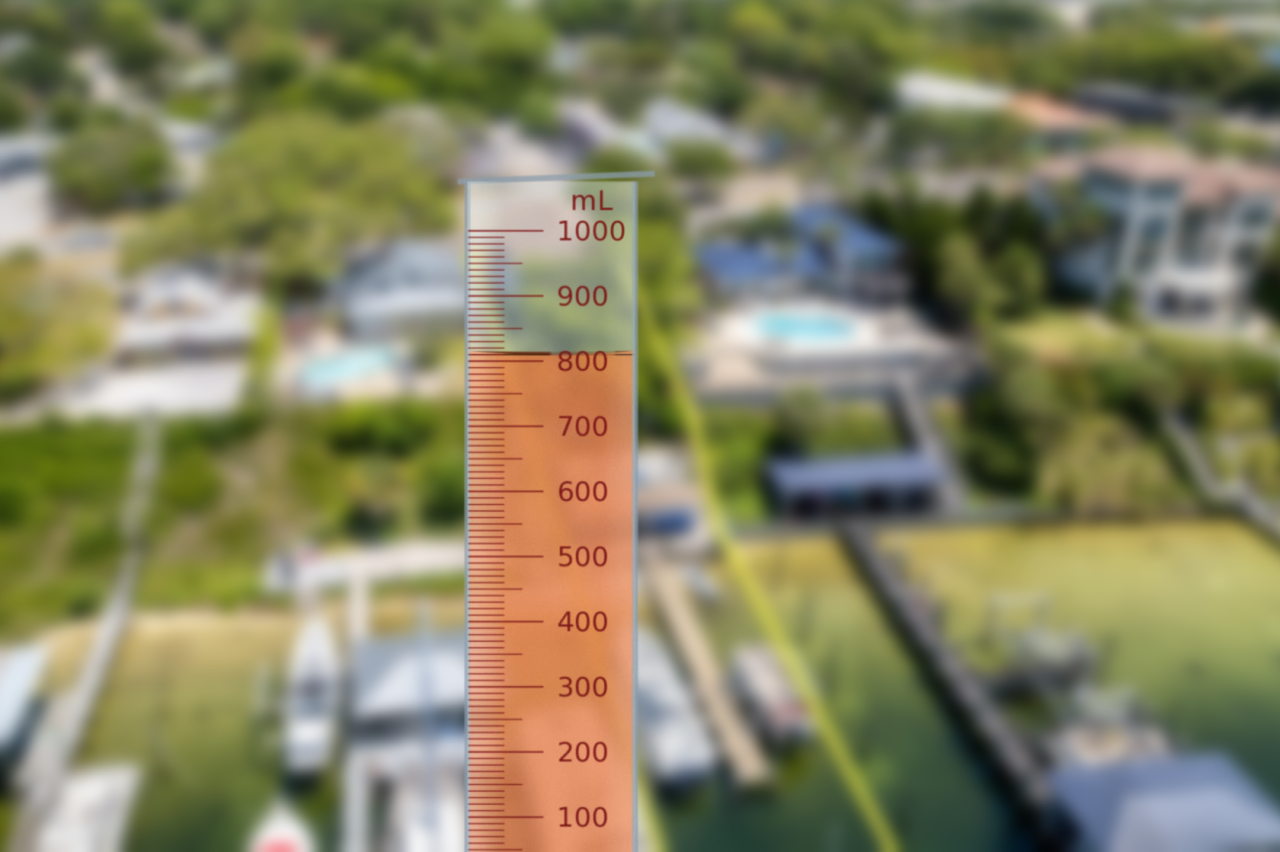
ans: mL 810
